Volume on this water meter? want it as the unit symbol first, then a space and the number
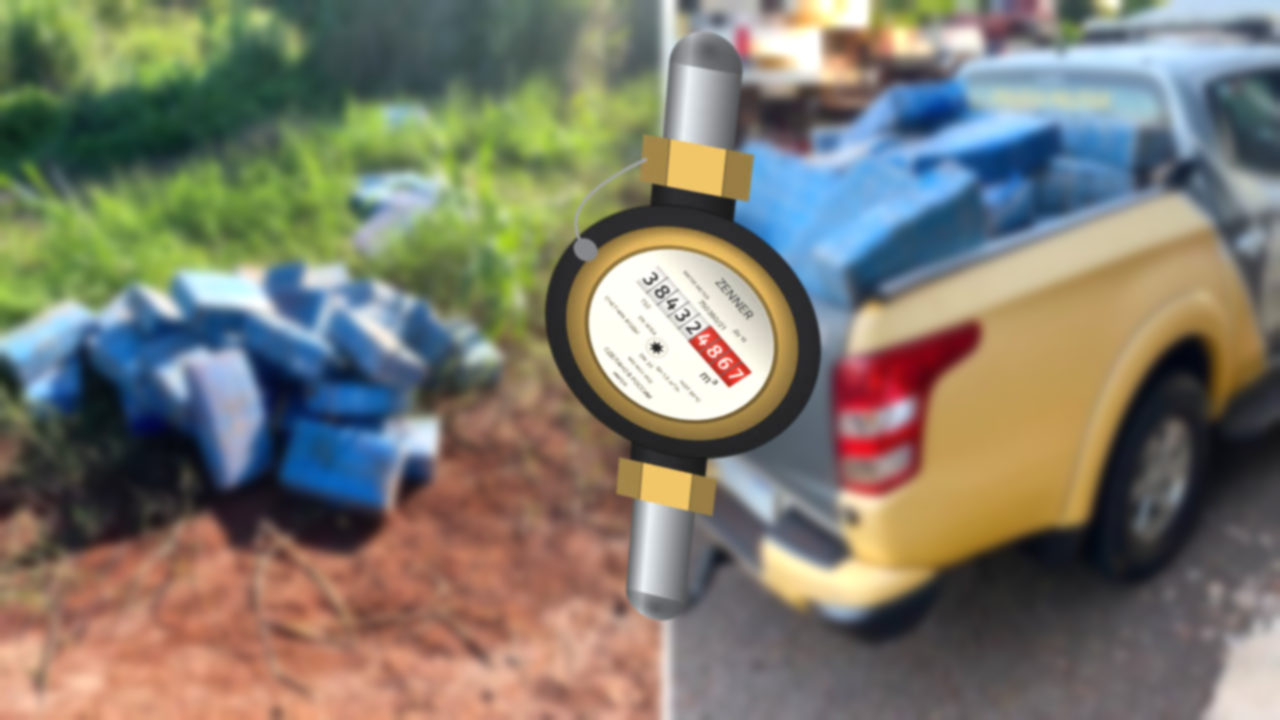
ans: m³ 38432.4867
